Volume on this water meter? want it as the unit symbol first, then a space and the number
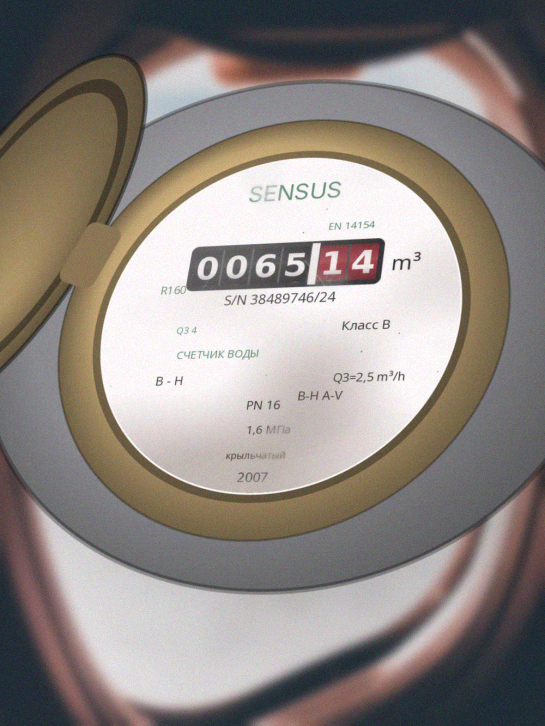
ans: m³ 65.14
